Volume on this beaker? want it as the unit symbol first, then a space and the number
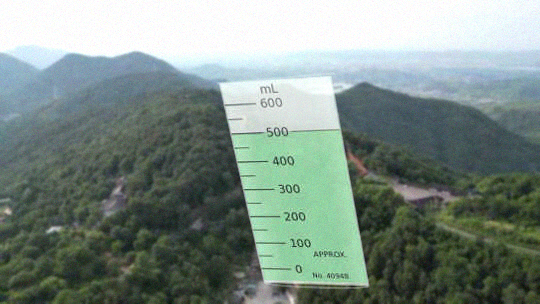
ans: mL 500
